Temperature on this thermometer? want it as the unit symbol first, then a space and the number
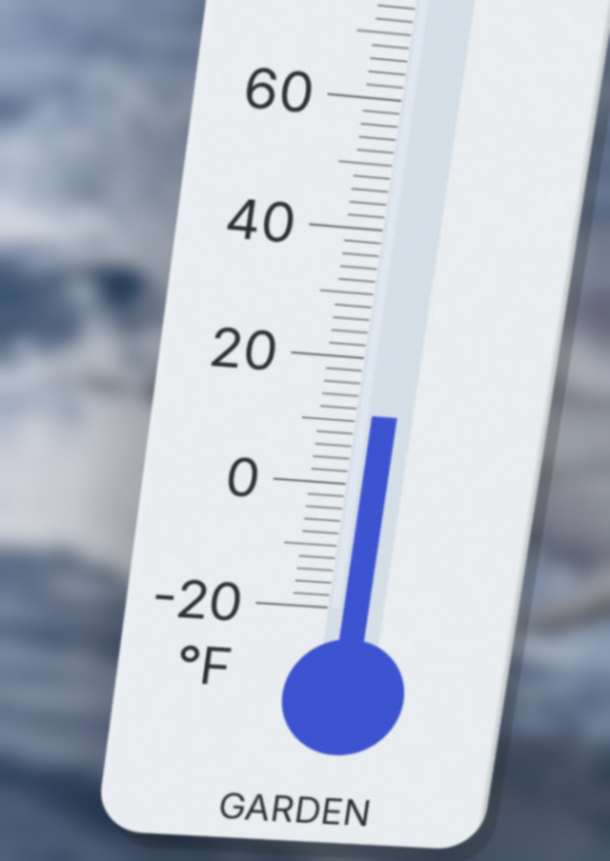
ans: °F 11
